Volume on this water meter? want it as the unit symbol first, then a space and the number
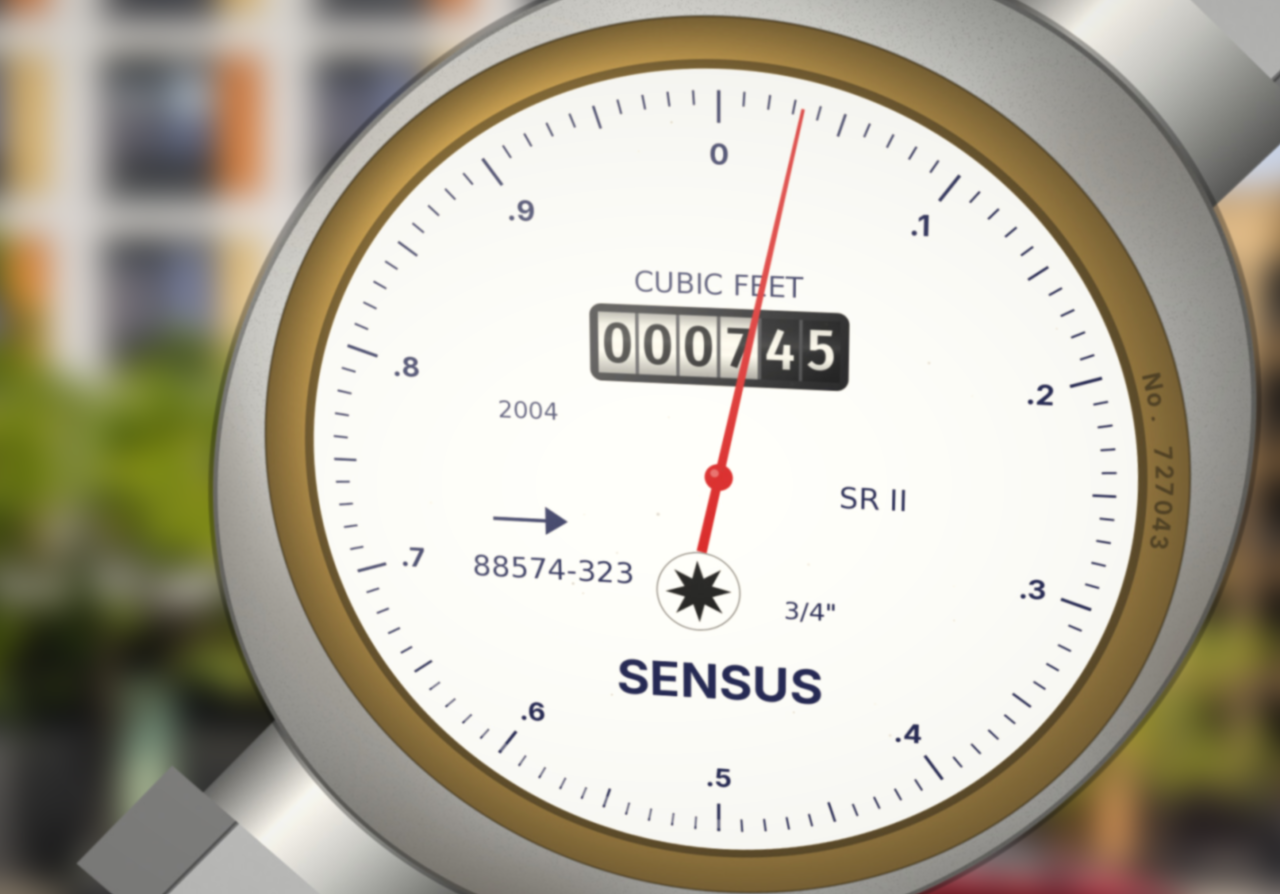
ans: ft³ 745.03
